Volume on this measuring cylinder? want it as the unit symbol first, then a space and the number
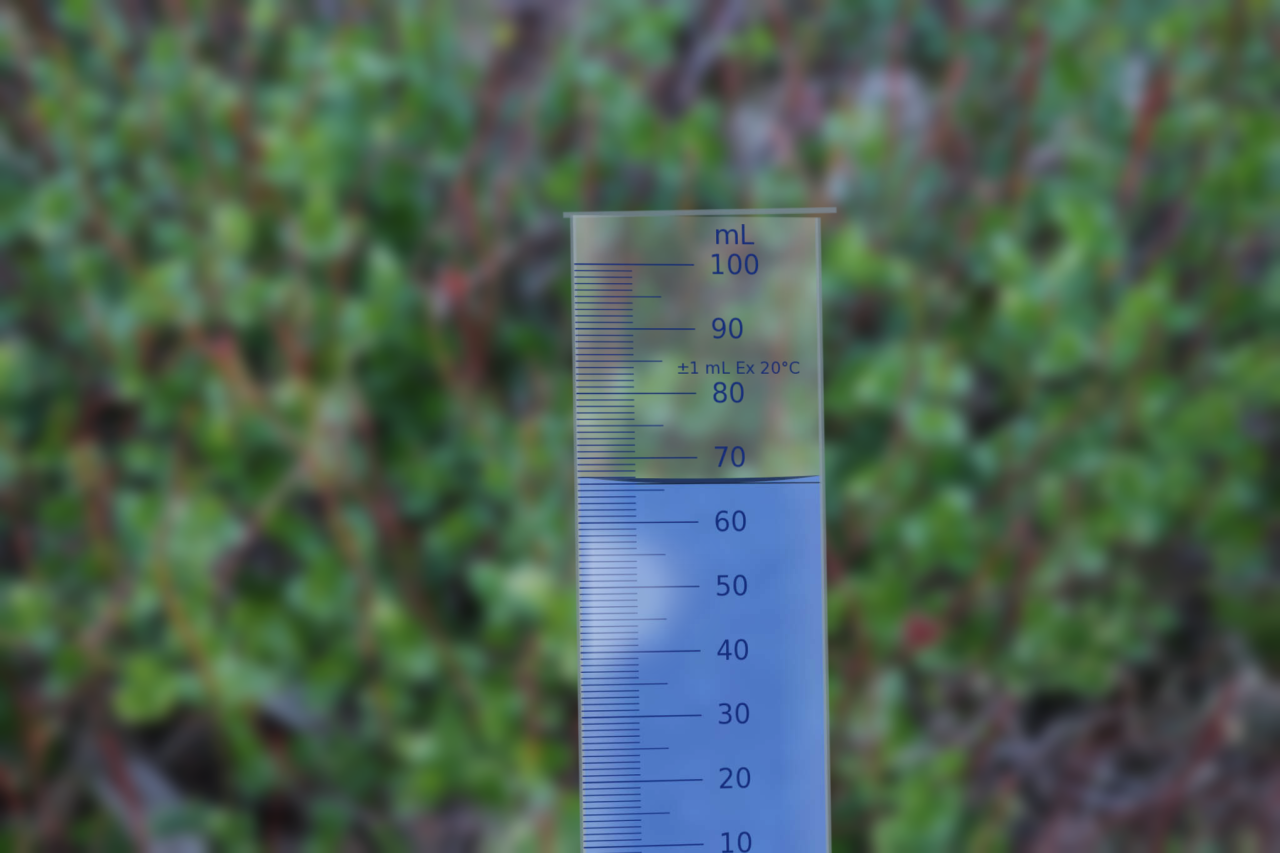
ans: mL 66
